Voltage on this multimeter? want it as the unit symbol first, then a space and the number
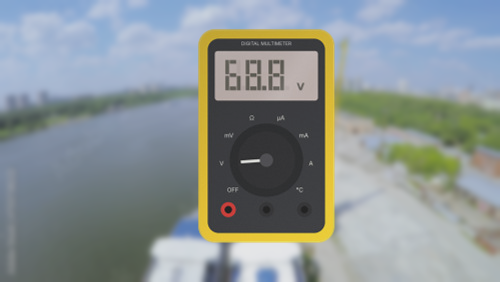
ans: V 68.8
